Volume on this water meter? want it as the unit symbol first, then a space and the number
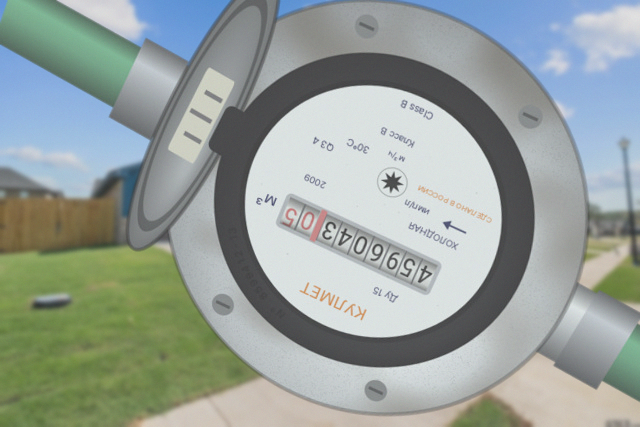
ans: m³ 4596043.05
